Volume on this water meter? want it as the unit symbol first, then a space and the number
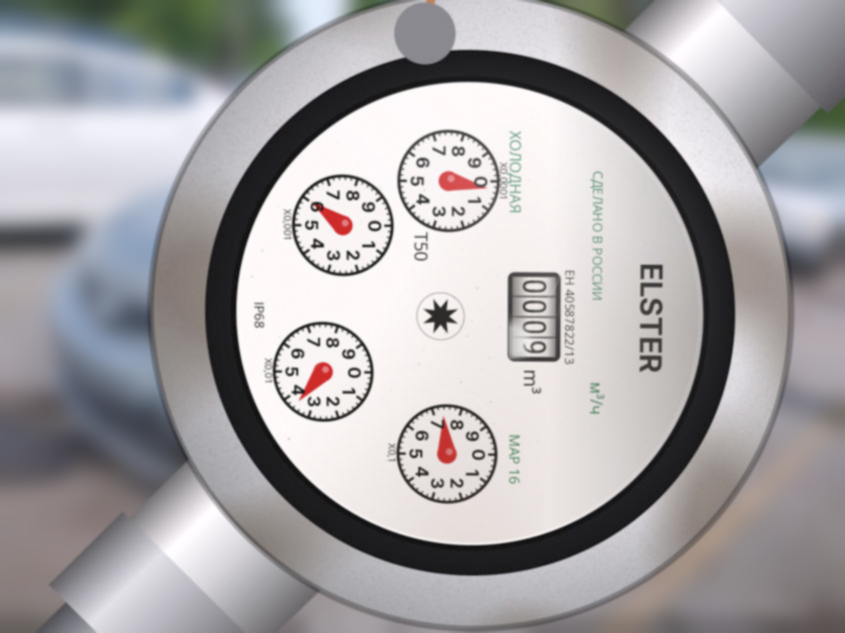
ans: m³ 9.7360
